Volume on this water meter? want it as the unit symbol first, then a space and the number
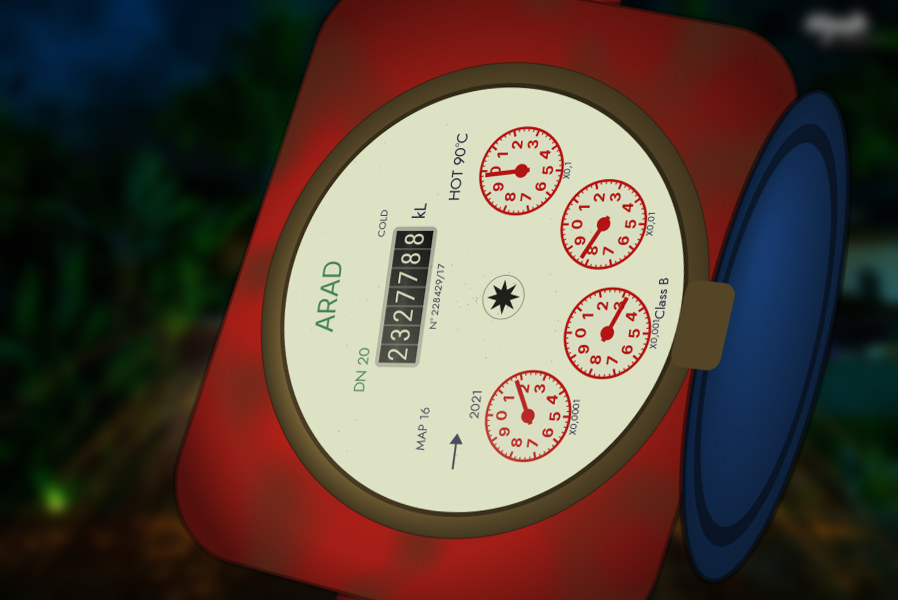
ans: kL 2327787.9831
